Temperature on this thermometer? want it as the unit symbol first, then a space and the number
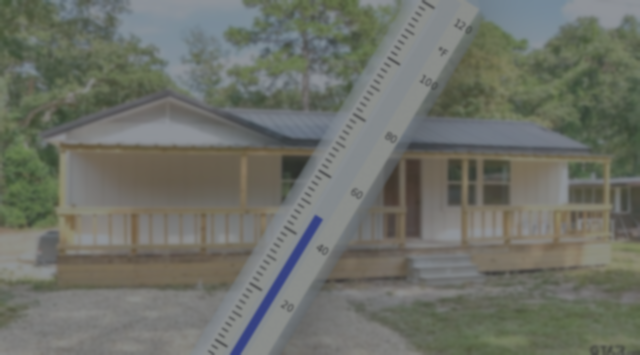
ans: °F 48
